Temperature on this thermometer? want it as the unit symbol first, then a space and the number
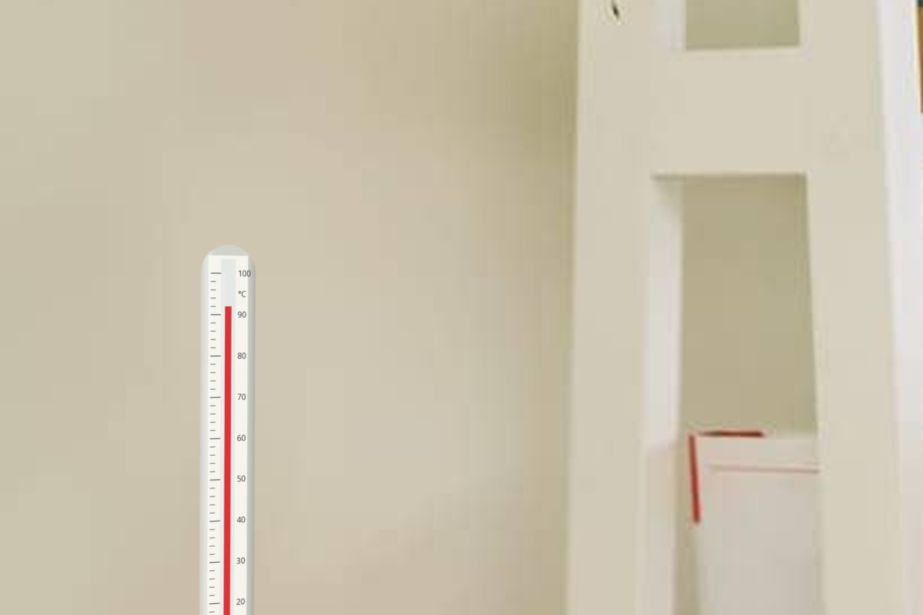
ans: °C 92
